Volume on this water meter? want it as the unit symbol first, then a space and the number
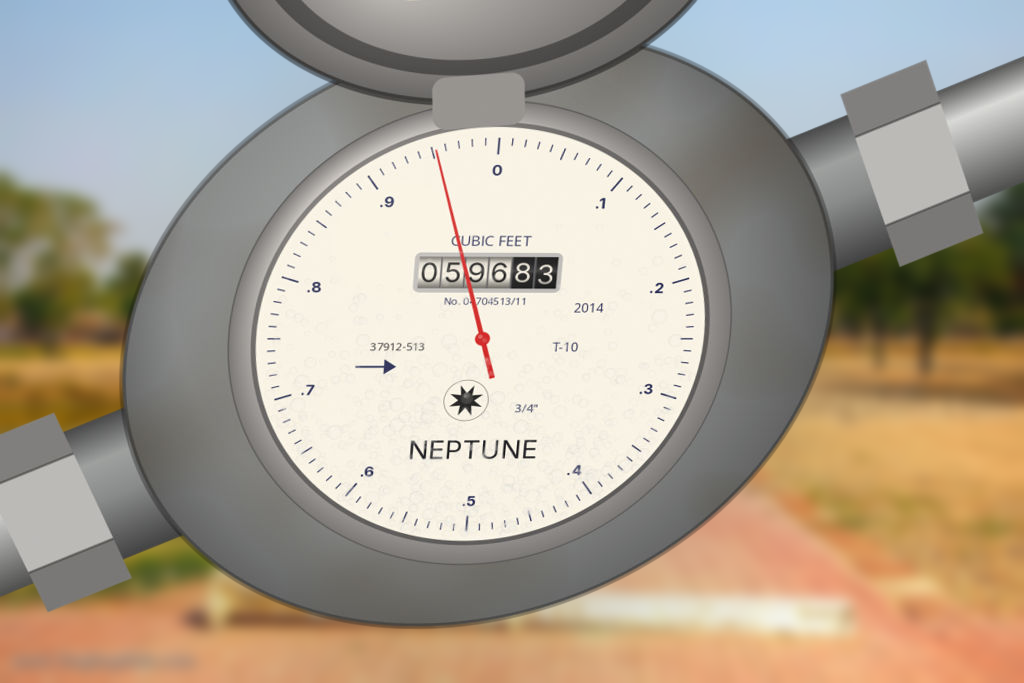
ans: ft³ 59682.95
